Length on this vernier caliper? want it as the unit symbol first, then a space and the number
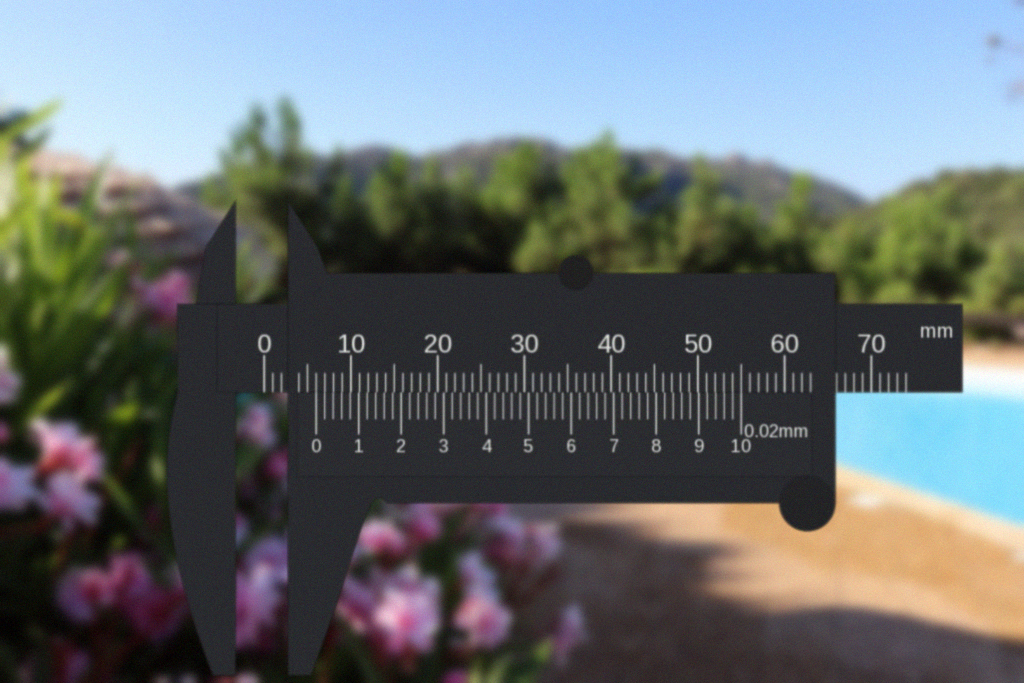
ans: mm 6.0
